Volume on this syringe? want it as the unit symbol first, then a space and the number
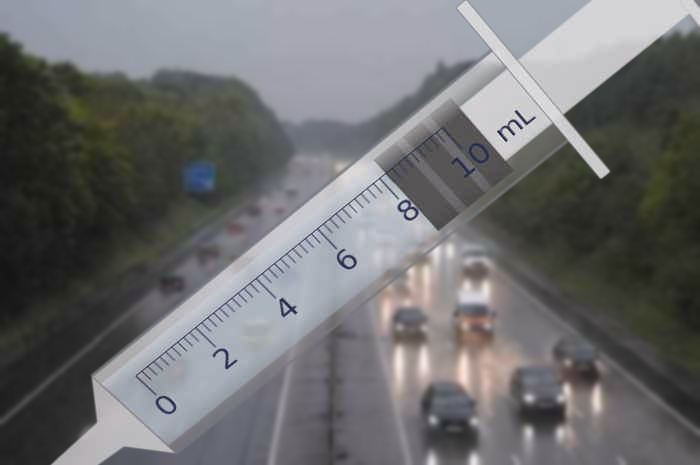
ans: mL 8.2
